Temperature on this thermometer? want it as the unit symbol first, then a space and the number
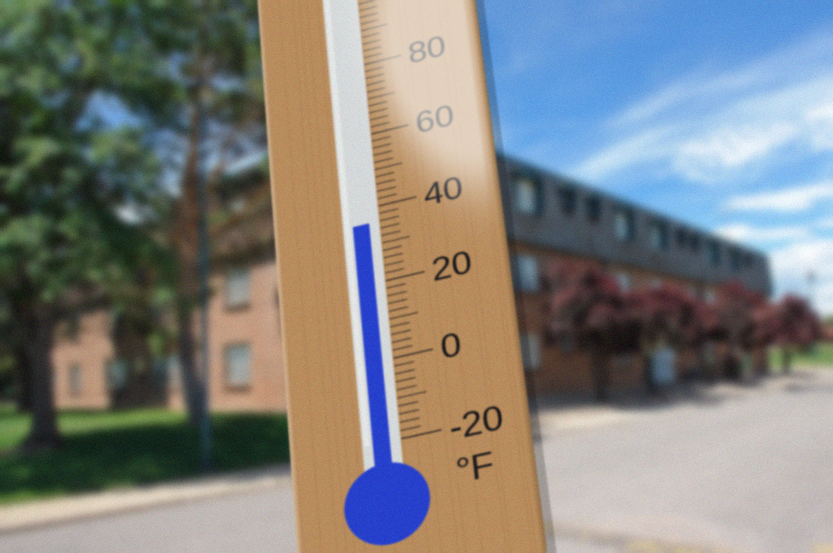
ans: °F 36
